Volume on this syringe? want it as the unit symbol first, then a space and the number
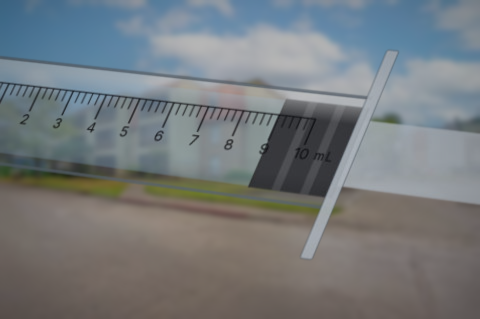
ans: mL 9
